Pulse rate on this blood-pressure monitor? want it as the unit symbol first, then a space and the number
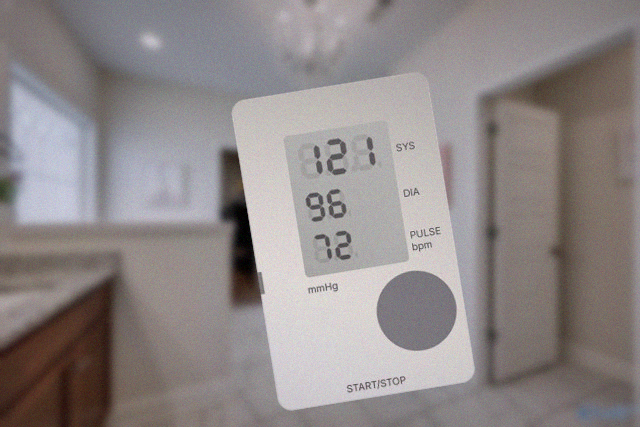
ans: bpm 72
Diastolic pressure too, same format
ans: mmHg 96
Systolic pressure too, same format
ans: mmHg 121
